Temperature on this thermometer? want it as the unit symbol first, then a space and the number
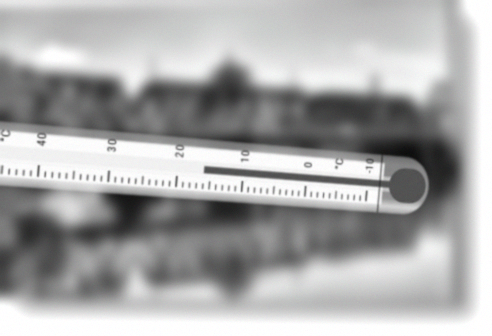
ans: °C 16
